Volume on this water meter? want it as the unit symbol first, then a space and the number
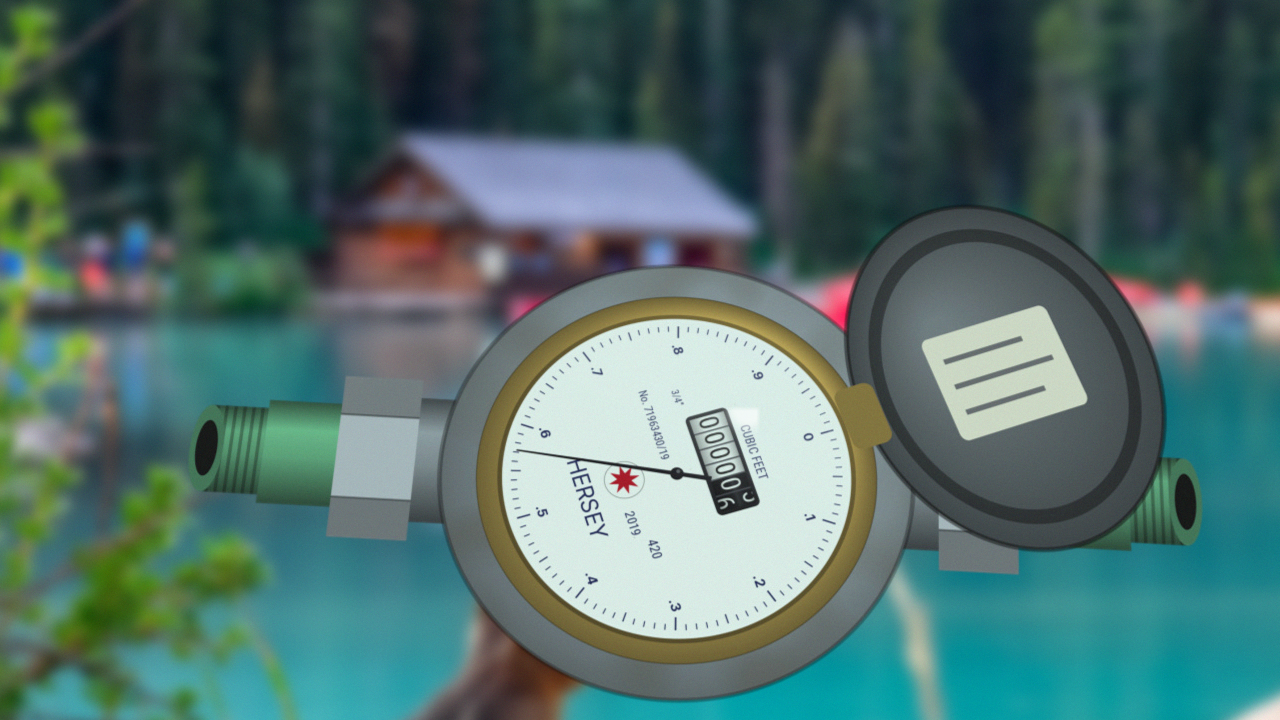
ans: ft³ 5.57
